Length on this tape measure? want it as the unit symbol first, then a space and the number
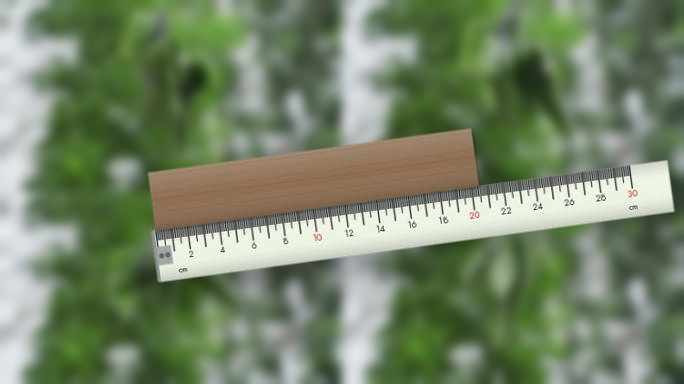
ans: cm 20.5
